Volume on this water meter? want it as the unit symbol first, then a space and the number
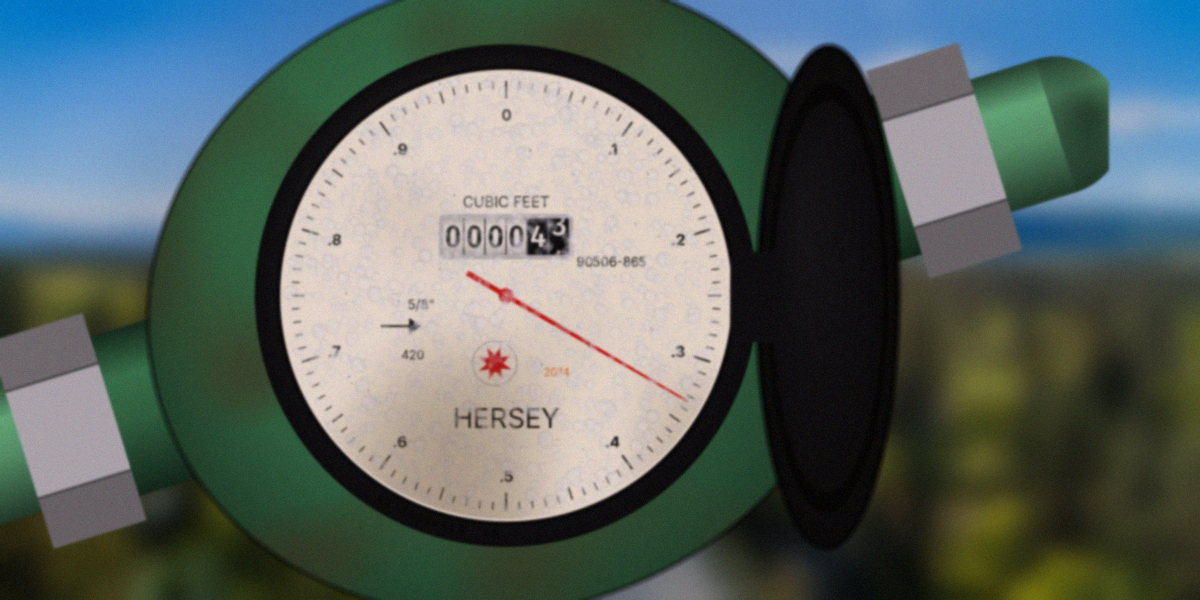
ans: ft³ 43.33
